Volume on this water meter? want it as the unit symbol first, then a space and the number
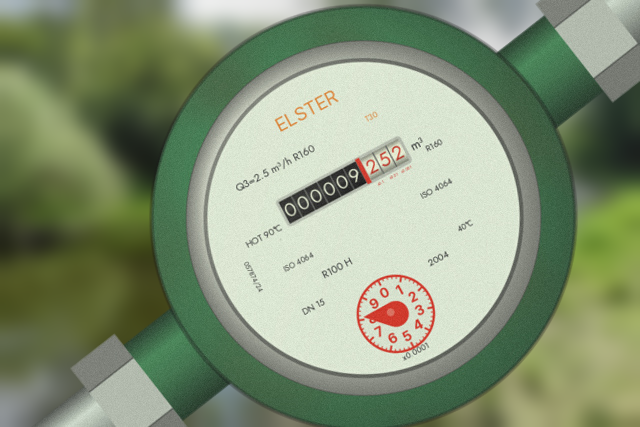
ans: m³ 9.2528
